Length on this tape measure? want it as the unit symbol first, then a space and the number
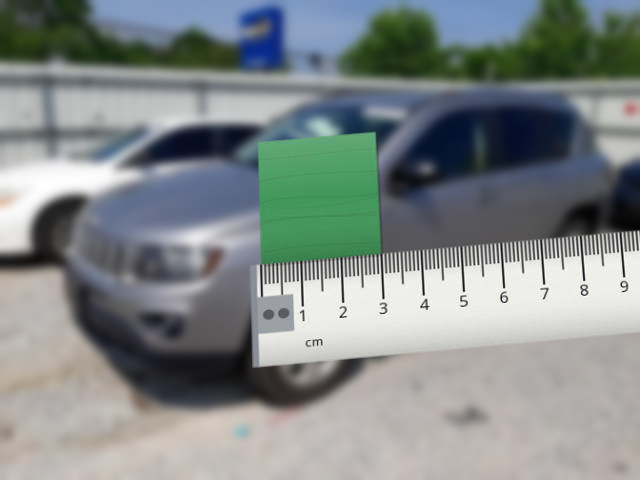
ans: cm 3
